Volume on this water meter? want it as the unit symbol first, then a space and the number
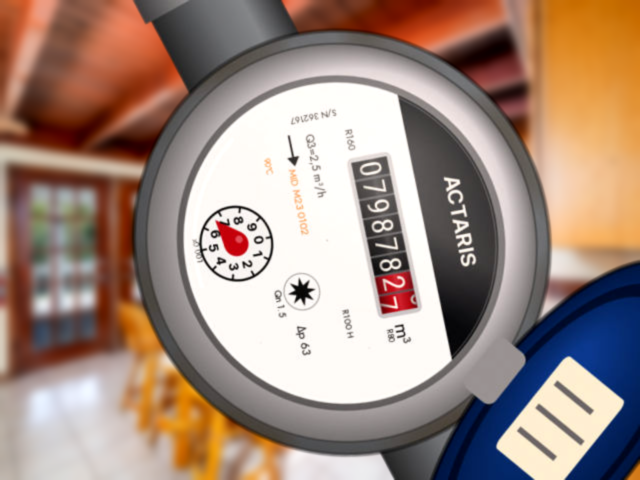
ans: m³ 79878.266
